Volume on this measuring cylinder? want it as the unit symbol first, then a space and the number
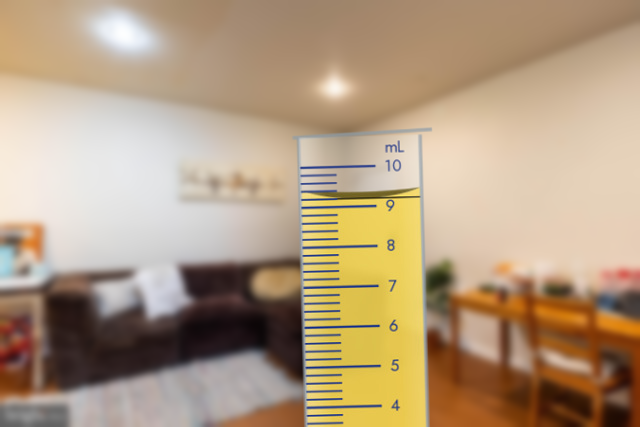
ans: mL 9.2
